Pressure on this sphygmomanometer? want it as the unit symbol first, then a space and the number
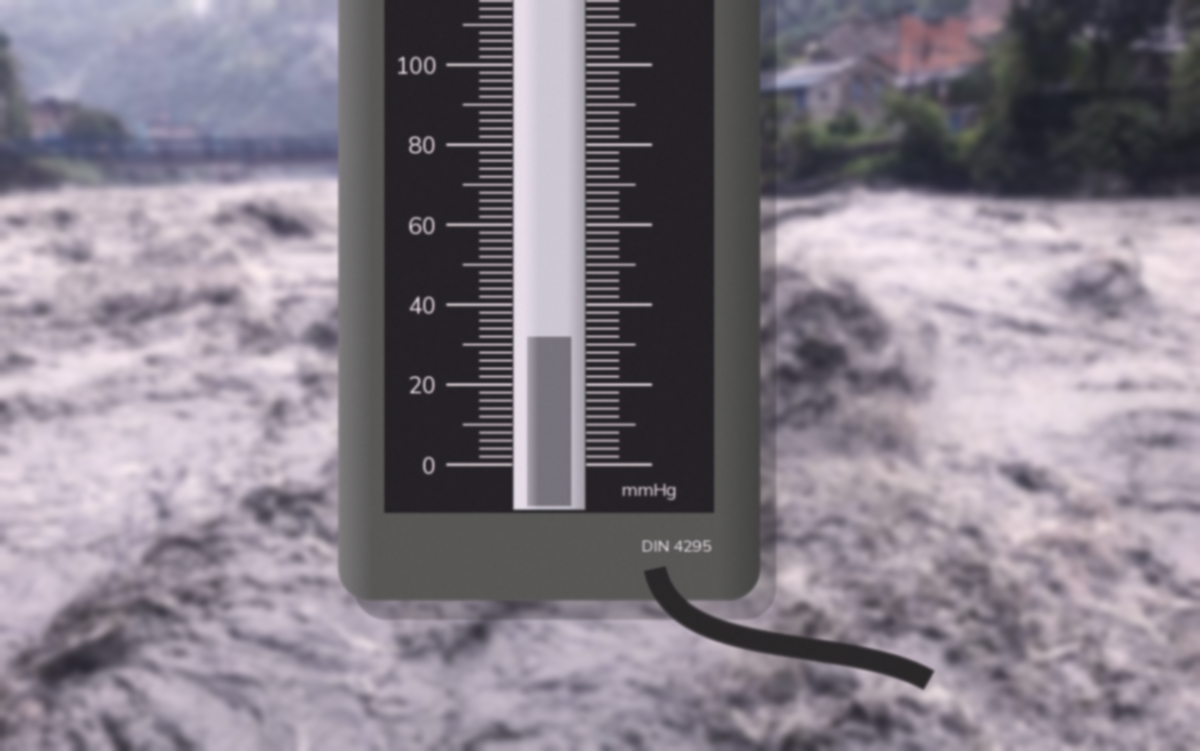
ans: mmHg 32
